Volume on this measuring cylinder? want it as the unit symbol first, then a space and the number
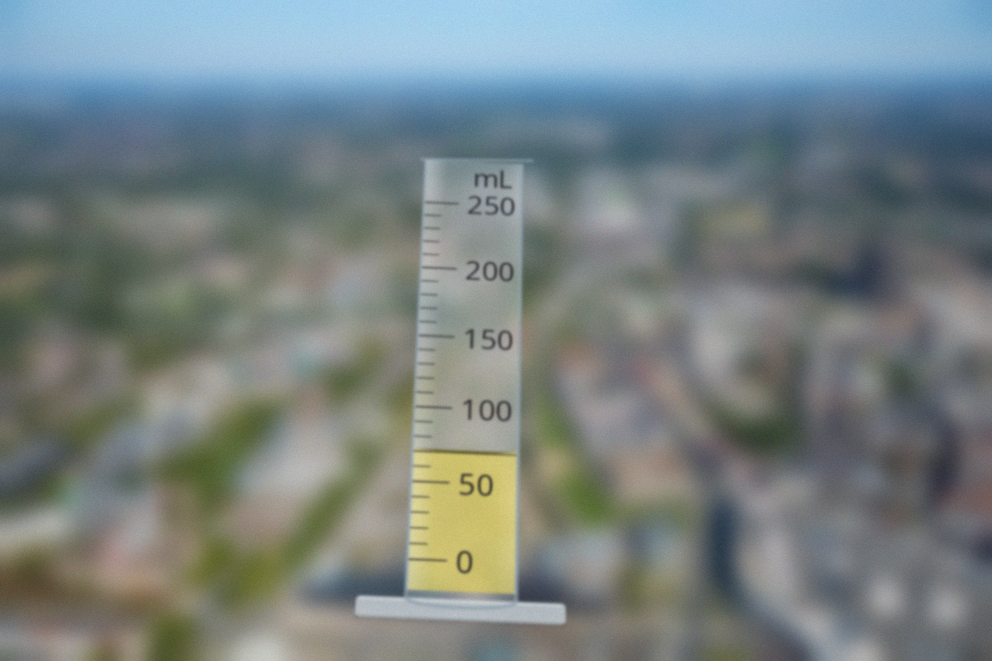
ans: mL 70
